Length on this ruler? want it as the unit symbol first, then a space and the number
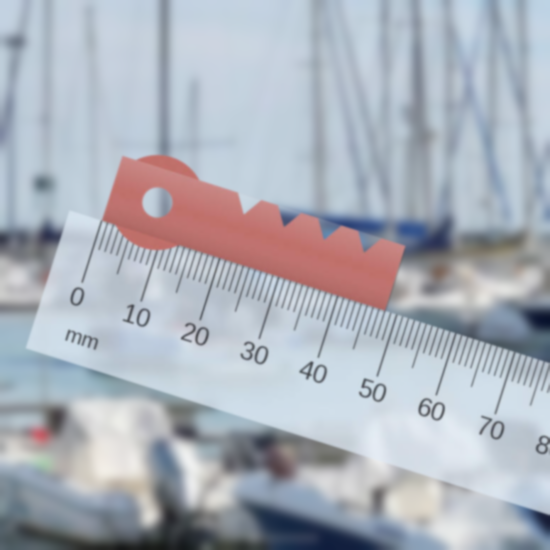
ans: mm 48
